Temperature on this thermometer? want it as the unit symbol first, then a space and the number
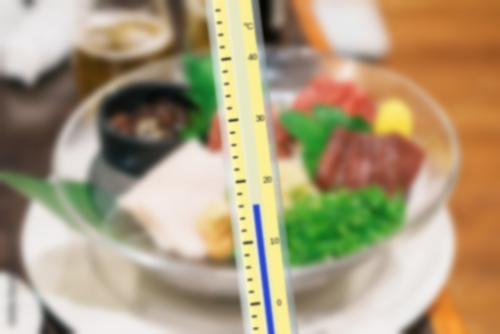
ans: °C 16
